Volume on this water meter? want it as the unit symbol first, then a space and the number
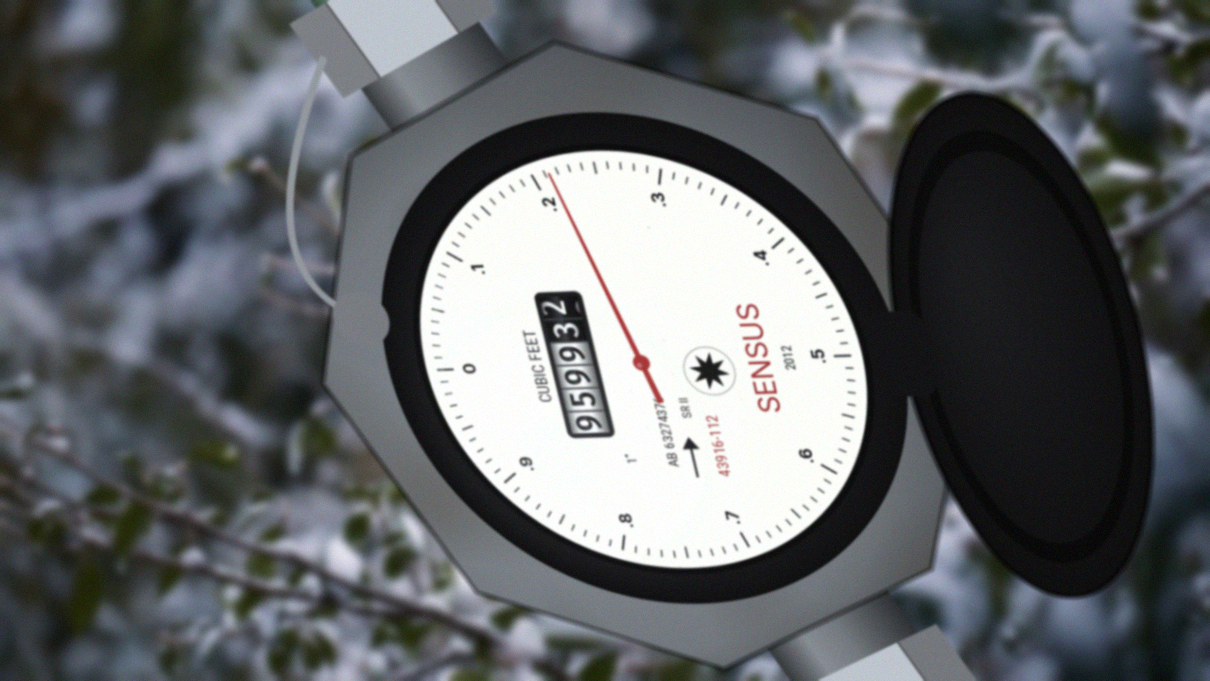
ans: ft³ 959932.21
